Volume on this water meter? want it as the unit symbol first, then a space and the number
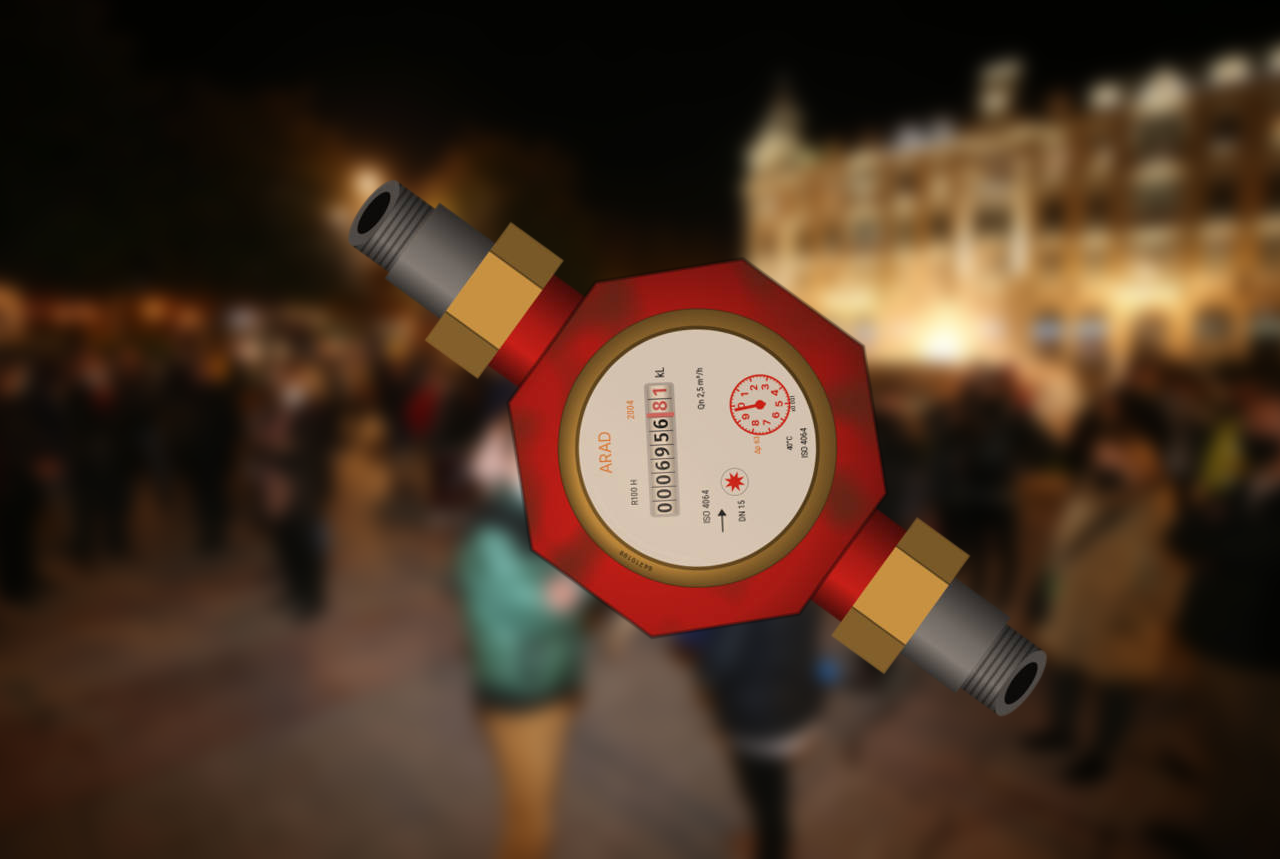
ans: kL 6956.809
